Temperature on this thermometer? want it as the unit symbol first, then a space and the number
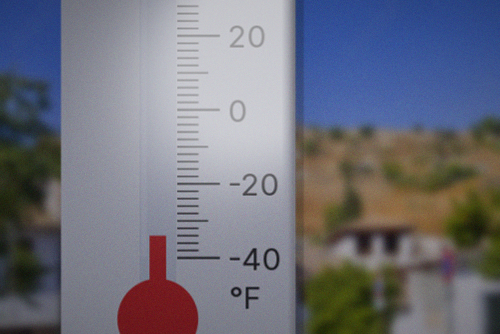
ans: °F -34
